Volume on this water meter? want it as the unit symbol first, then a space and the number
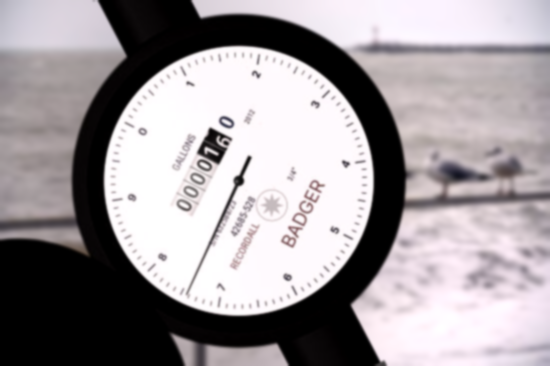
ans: gal 157.4
